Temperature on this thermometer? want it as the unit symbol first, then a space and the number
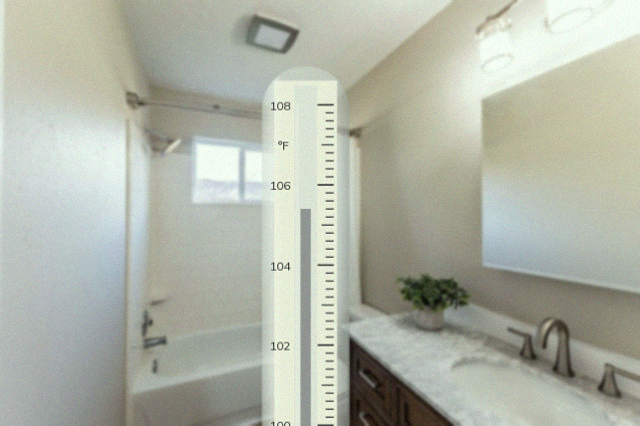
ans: °F 105.4
